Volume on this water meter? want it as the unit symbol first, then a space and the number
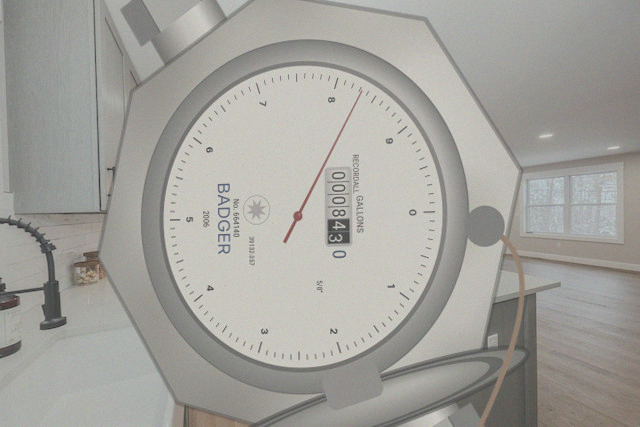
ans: gal 8428.3
